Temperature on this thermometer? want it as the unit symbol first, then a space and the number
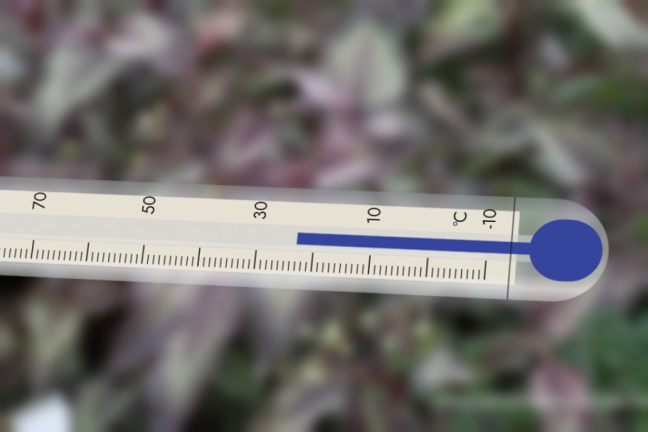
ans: °C 23
